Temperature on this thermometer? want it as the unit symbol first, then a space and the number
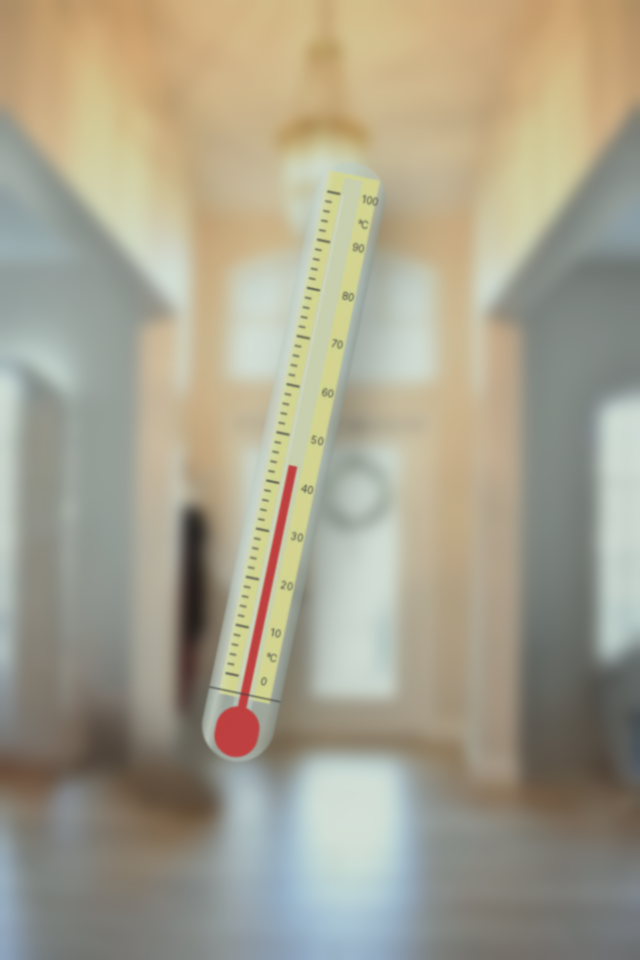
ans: °C 44
